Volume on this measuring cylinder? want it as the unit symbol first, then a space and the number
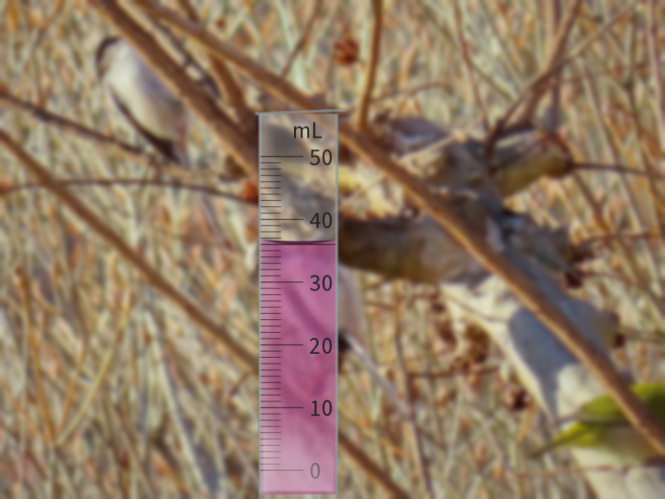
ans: mL 36
